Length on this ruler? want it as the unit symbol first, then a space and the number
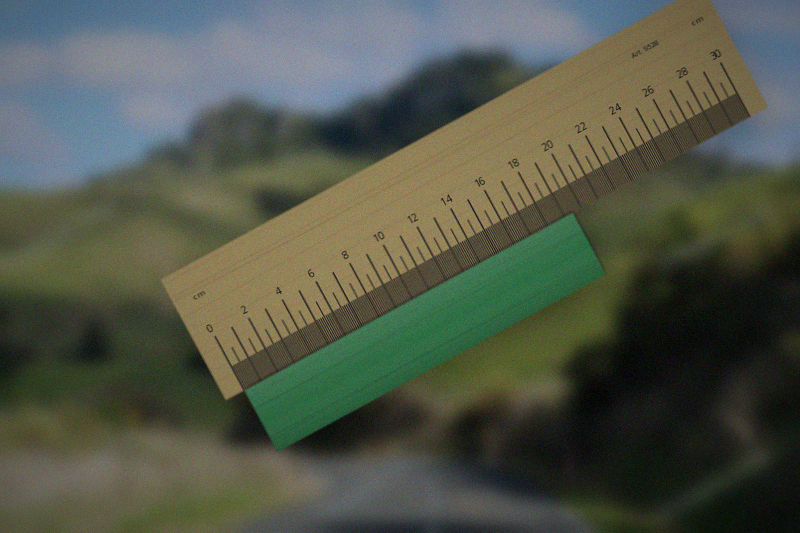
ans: cm 19.5
